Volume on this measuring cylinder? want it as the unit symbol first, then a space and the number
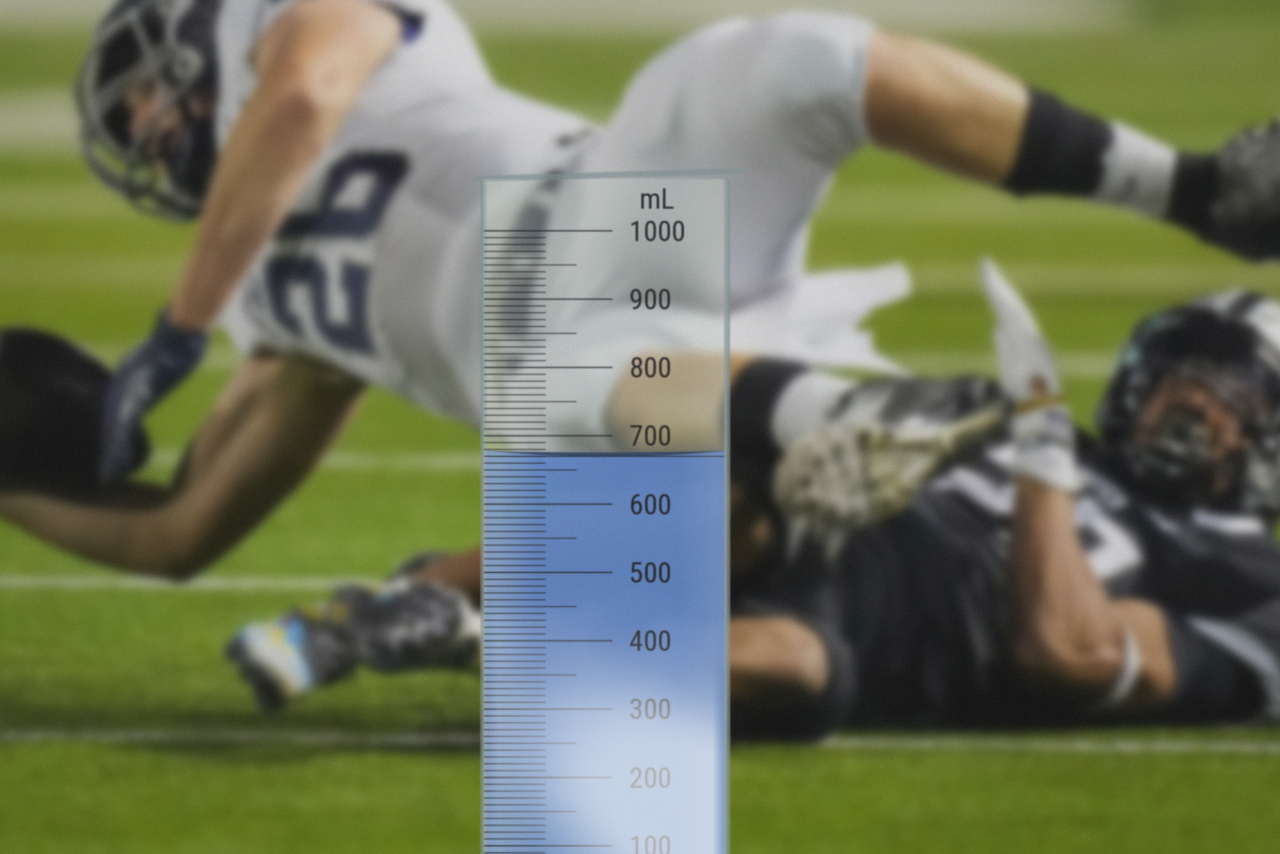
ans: mL 670
